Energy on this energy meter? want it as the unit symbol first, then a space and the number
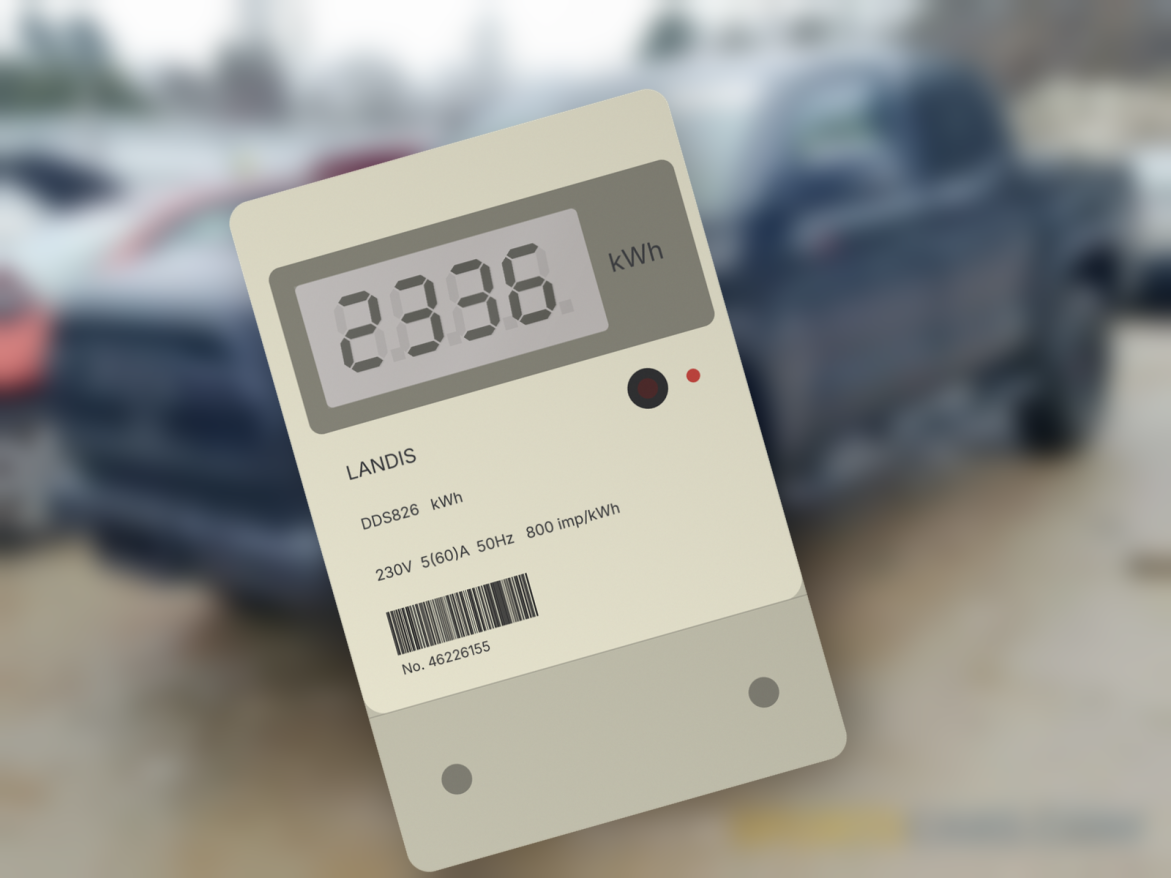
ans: kWh 2336
